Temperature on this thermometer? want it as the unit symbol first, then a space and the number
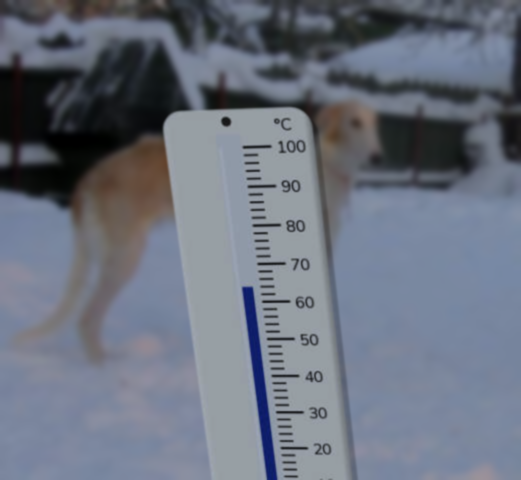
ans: °C 64
